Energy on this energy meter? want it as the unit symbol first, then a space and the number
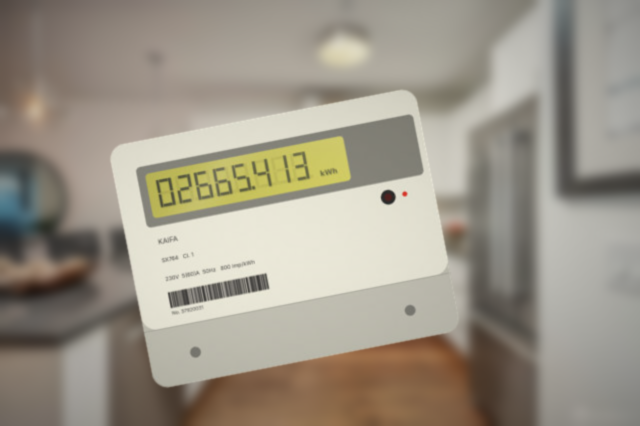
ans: kWh 2665.413
